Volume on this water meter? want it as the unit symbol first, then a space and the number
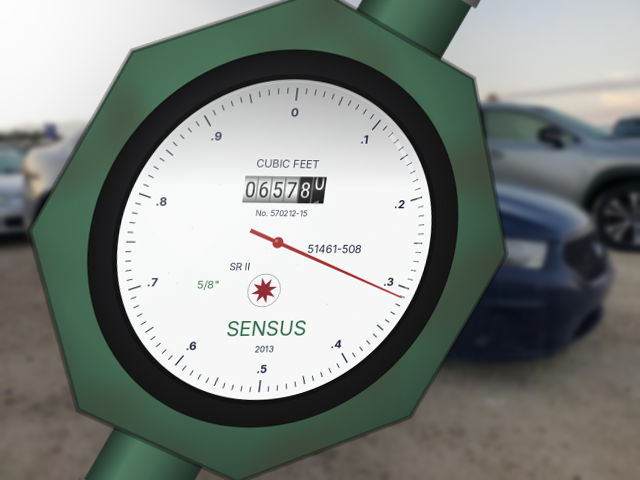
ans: ft³ 65780.31
